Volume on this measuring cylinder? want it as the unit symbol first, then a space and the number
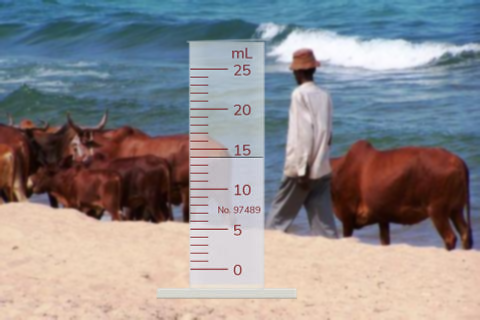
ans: mL 14
